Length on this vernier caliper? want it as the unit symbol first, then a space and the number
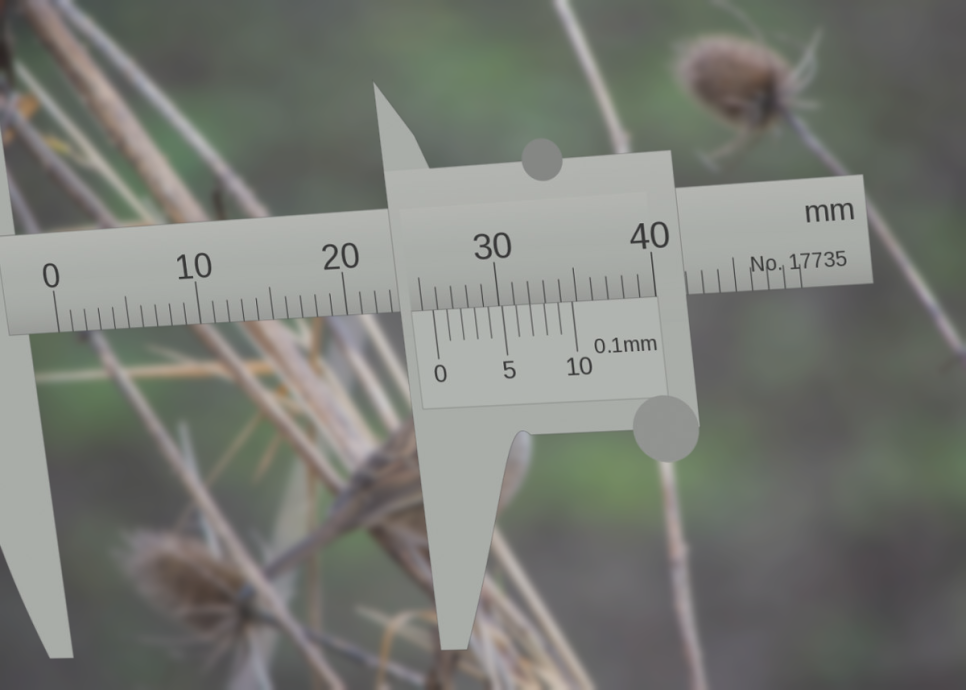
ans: mm 25.7
